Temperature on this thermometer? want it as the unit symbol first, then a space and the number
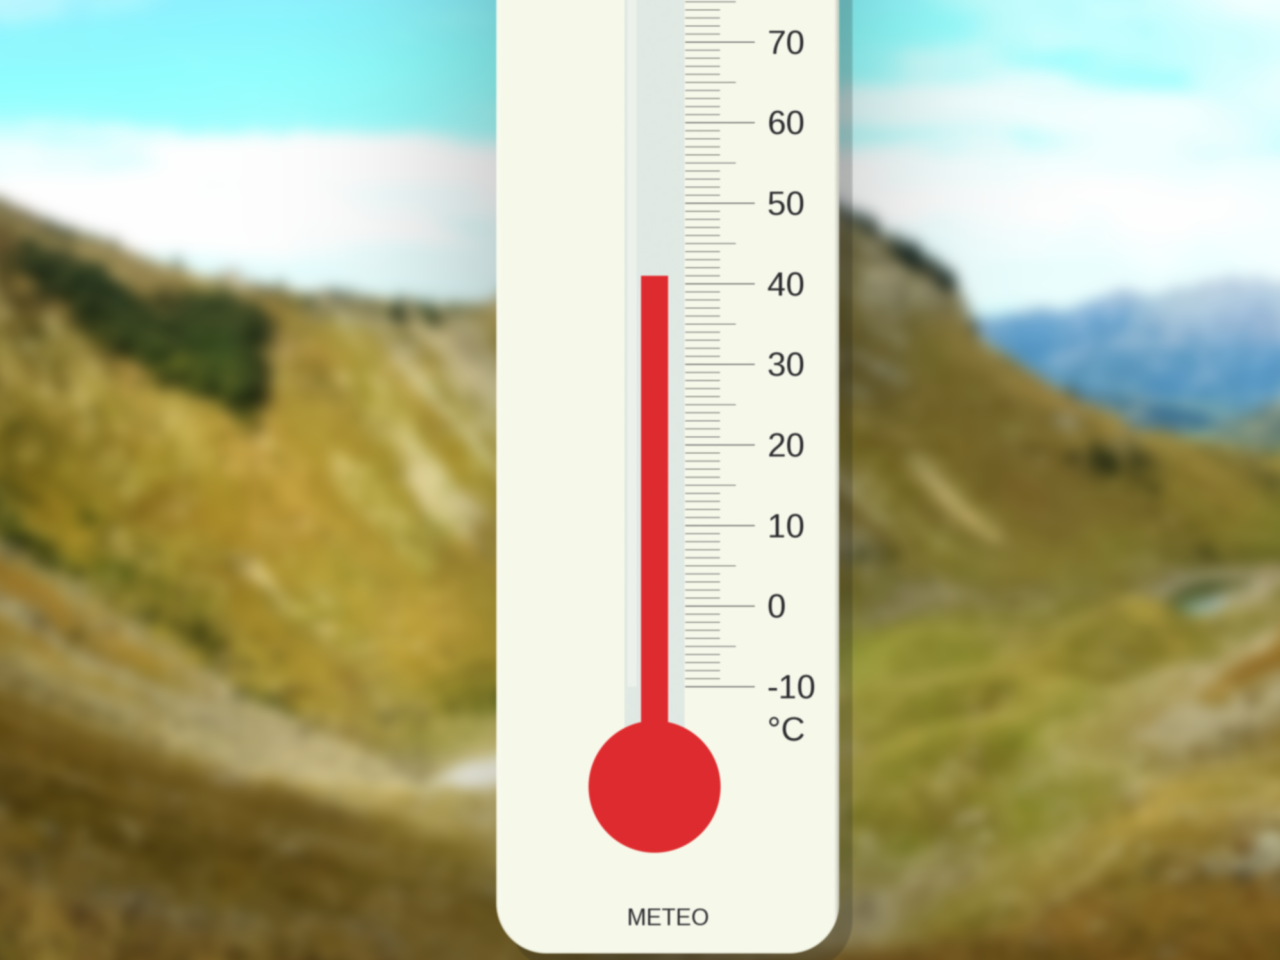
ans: °C 41
